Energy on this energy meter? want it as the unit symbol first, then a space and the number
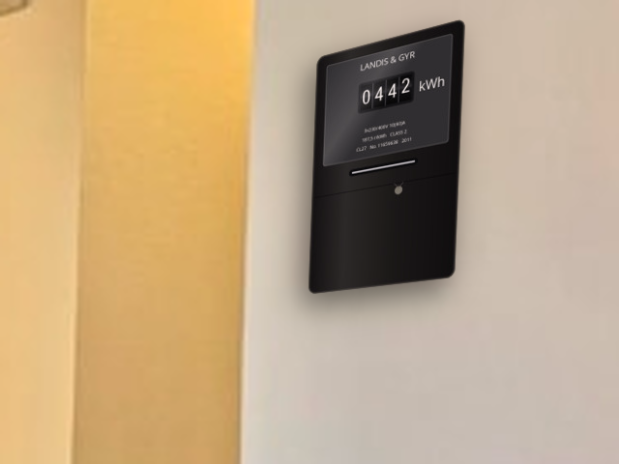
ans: kWh 442
